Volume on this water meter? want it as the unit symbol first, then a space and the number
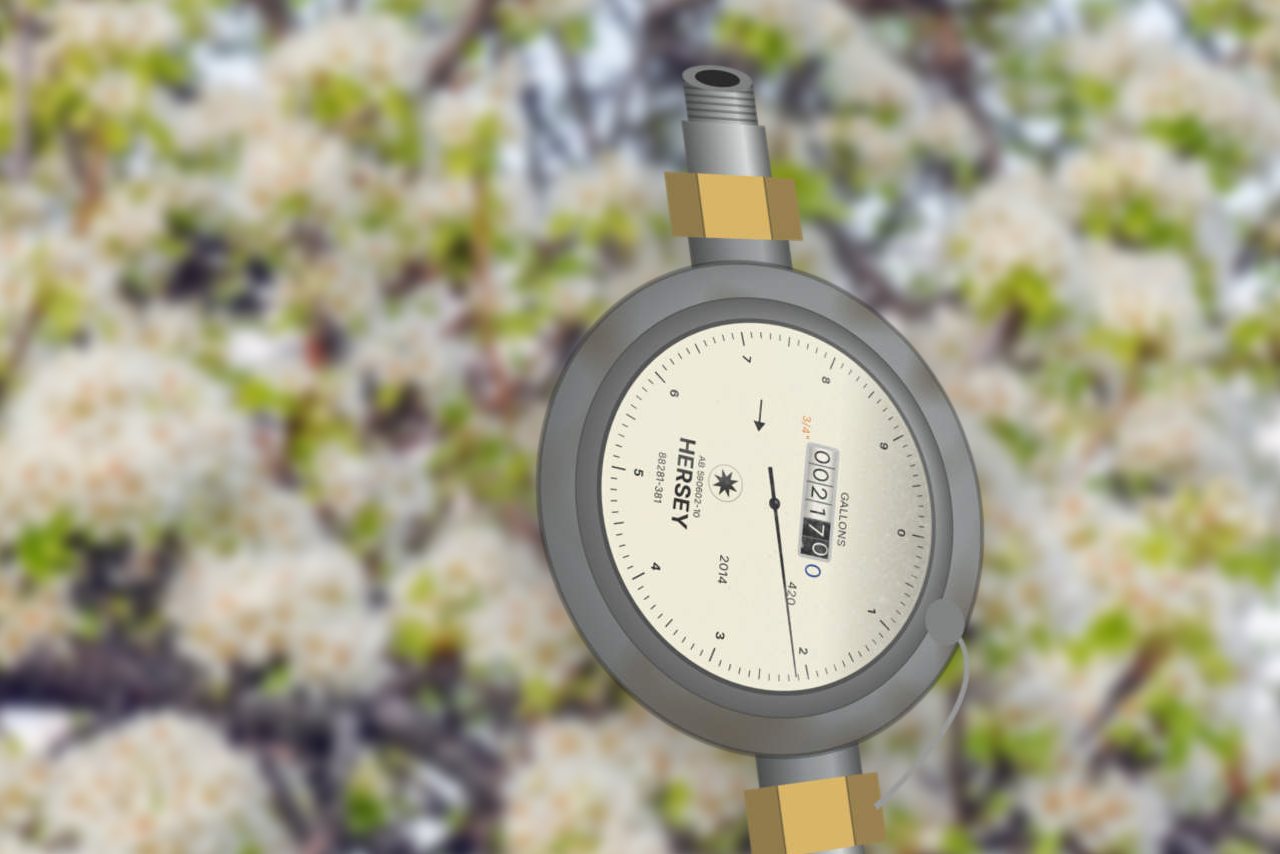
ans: gal 21702.1
